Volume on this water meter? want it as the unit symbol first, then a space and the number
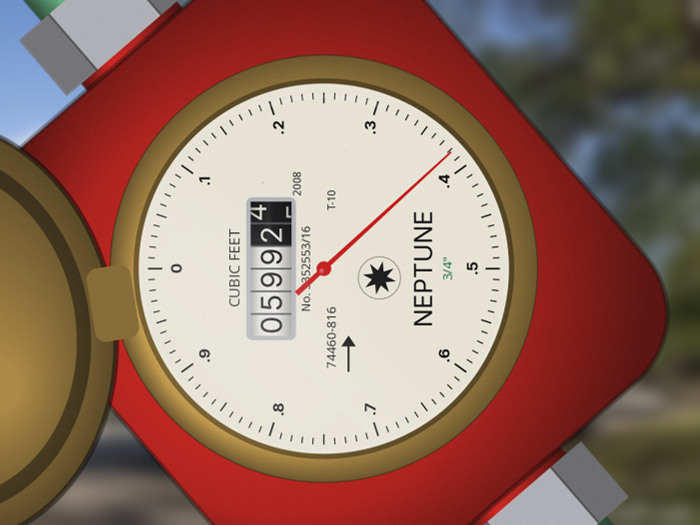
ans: ft³ 59924.38
